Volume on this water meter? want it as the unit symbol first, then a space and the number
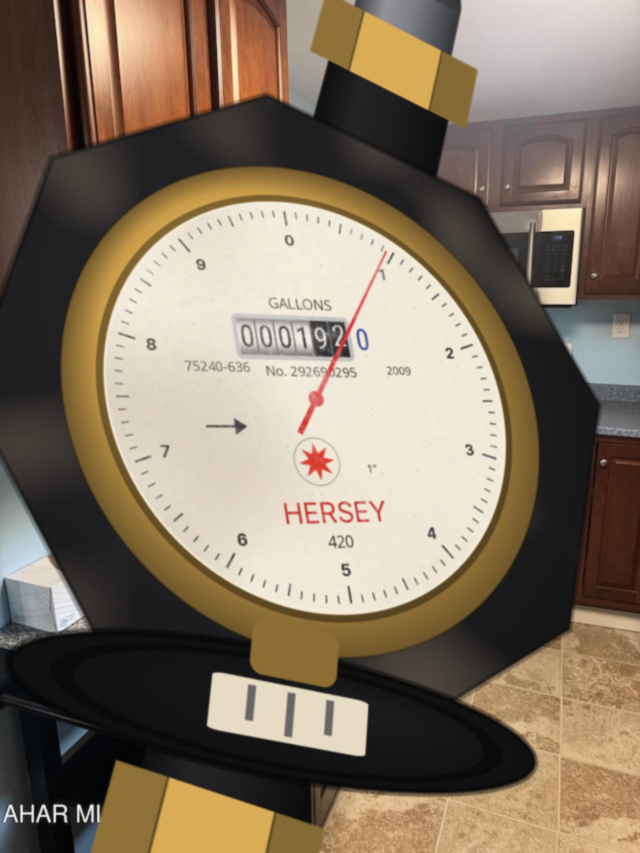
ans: gal 1920.9
